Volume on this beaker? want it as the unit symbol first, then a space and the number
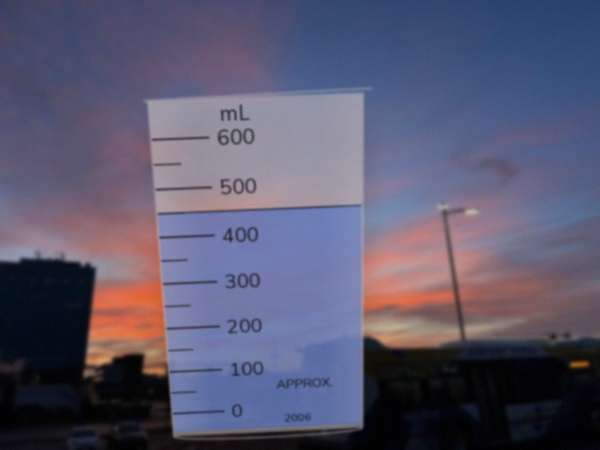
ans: mL 450
